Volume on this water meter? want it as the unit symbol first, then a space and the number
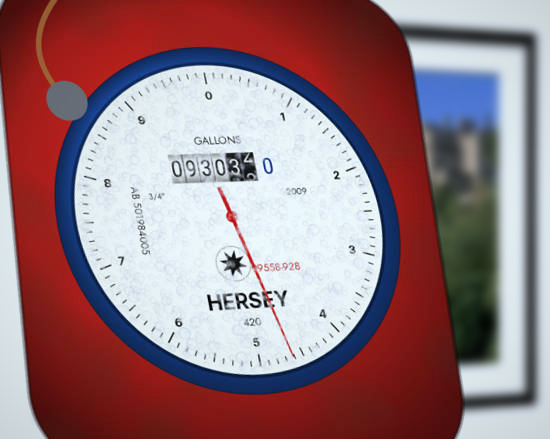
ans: gal 930324.6
